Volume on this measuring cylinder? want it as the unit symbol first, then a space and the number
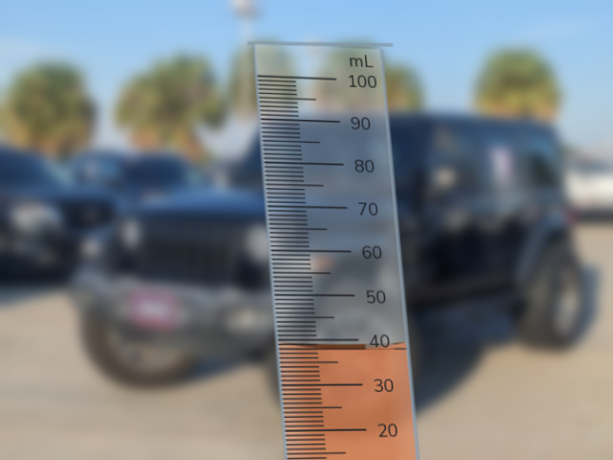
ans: mL 38
